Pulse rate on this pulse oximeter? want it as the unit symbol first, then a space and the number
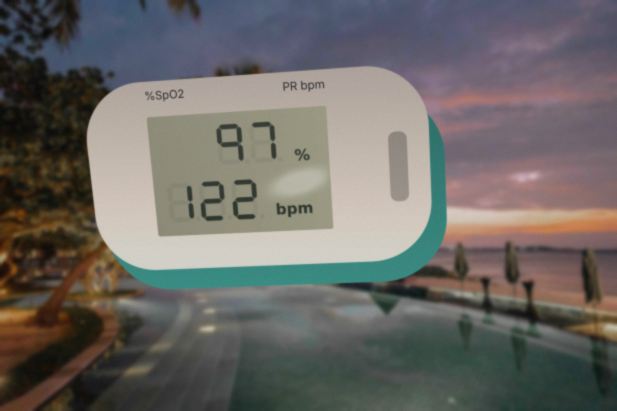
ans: bpm 122
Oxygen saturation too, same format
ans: % 97
